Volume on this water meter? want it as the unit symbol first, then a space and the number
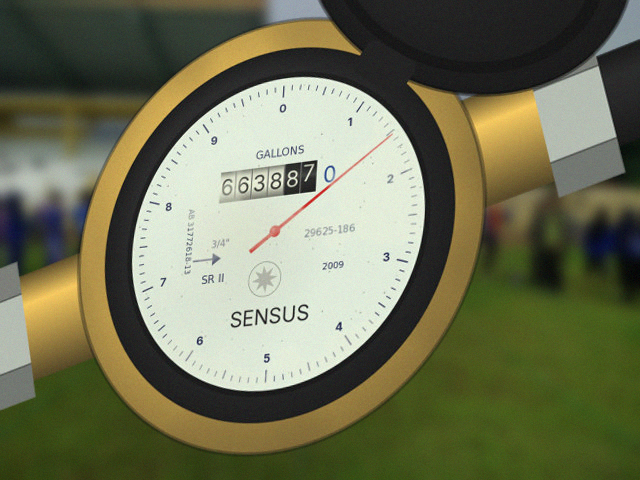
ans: gal 6638871.5
